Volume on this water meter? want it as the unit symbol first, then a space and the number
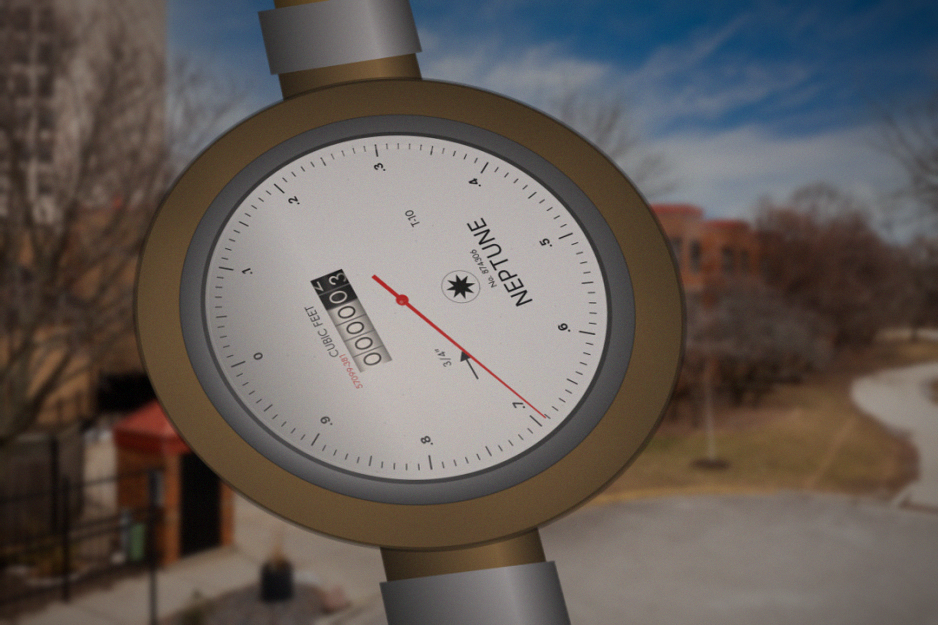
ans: ft³ 2.69
